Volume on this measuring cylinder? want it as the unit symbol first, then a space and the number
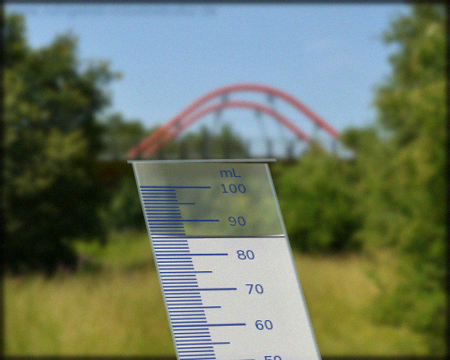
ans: mL 85
